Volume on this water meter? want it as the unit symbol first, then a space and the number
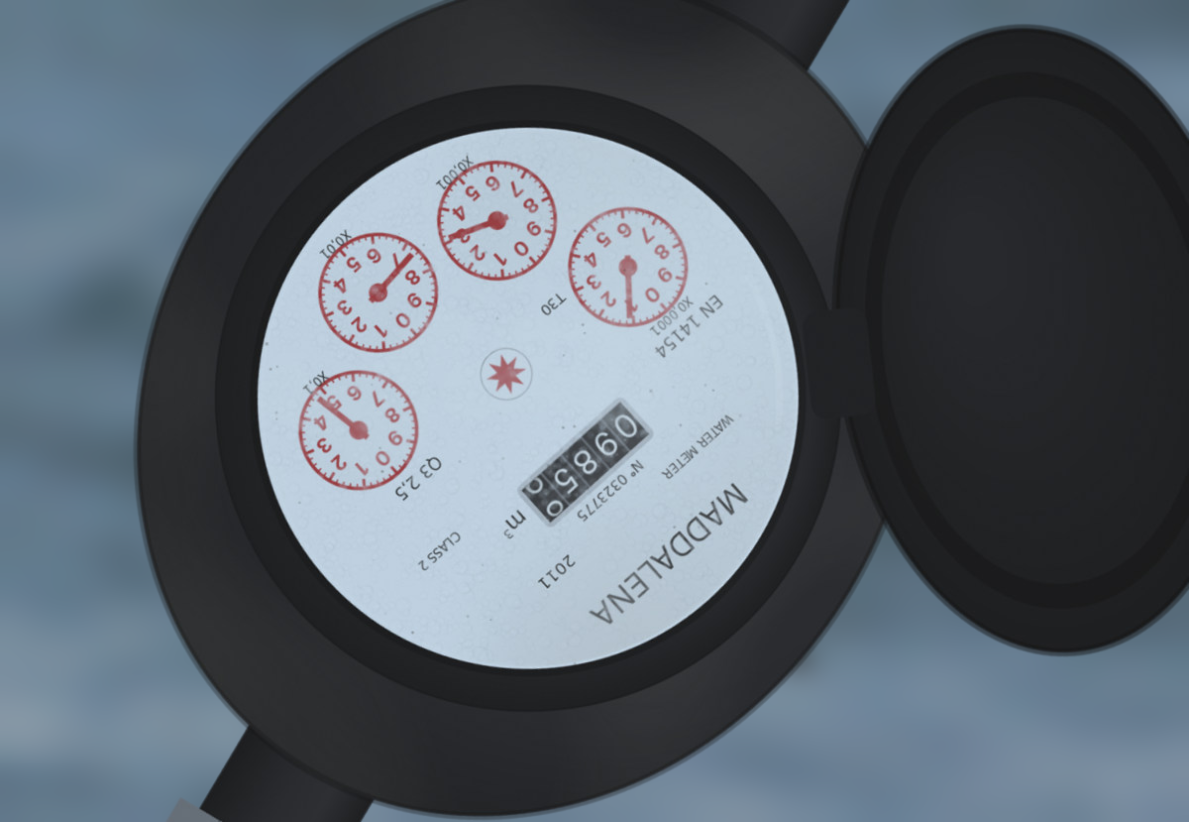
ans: m³ 9858.4731
